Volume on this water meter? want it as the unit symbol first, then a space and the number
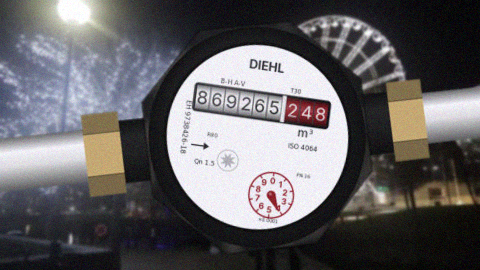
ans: m³ 869265.2484
